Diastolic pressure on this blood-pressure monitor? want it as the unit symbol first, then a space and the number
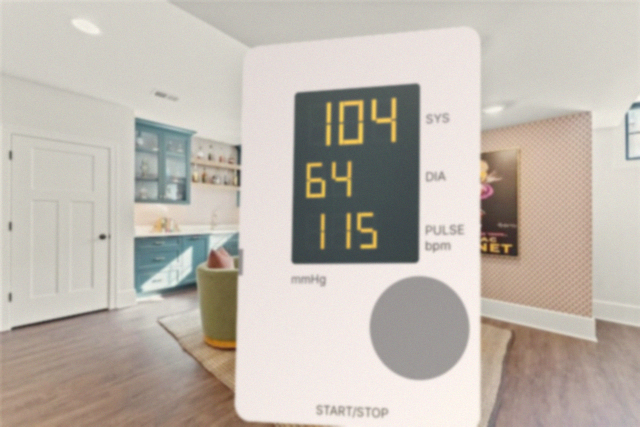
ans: mmHg 64
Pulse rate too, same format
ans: bpm 115
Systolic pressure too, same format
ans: mmHg 104
